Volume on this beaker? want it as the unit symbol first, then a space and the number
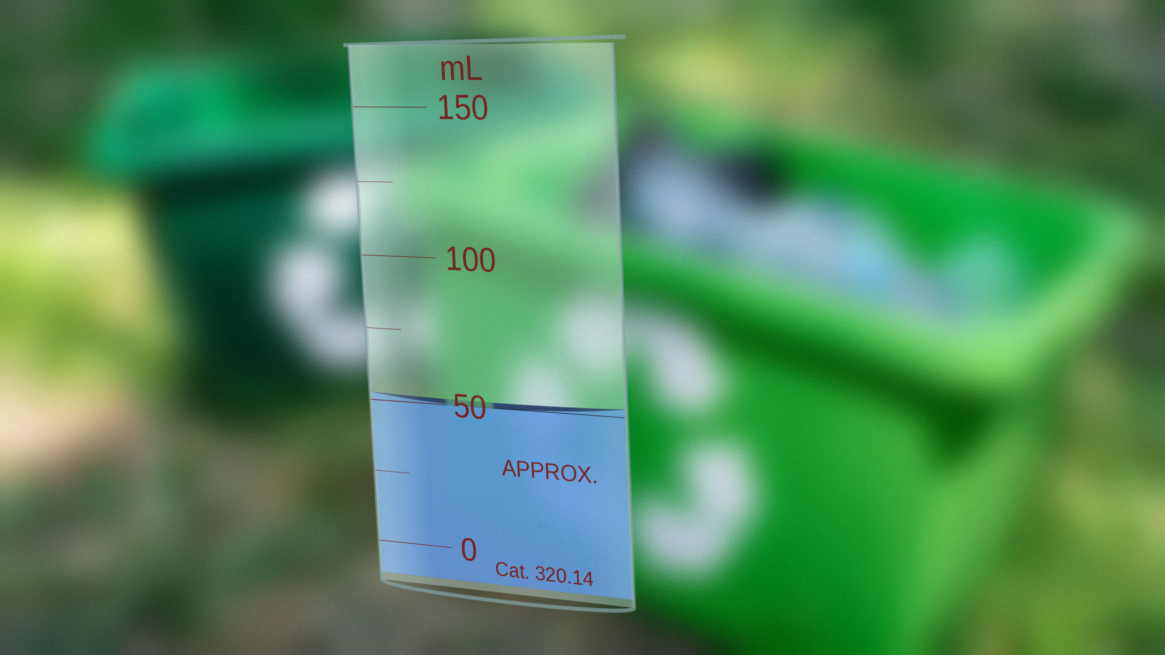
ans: mL 50
